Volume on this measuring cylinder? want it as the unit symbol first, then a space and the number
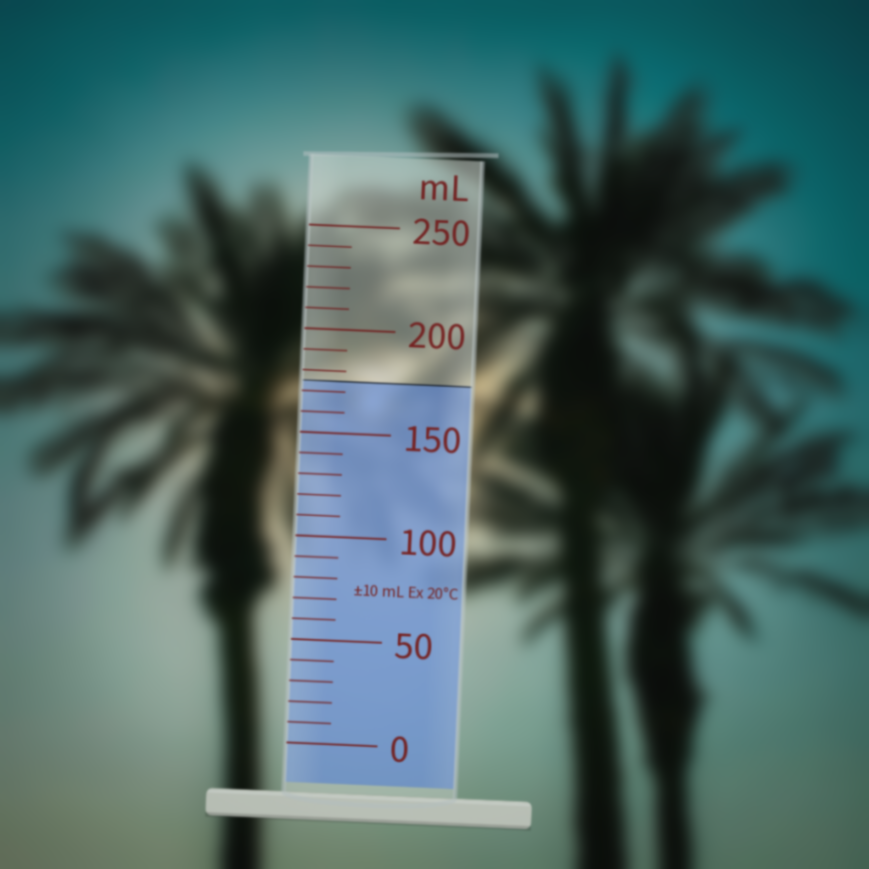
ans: mL 175
